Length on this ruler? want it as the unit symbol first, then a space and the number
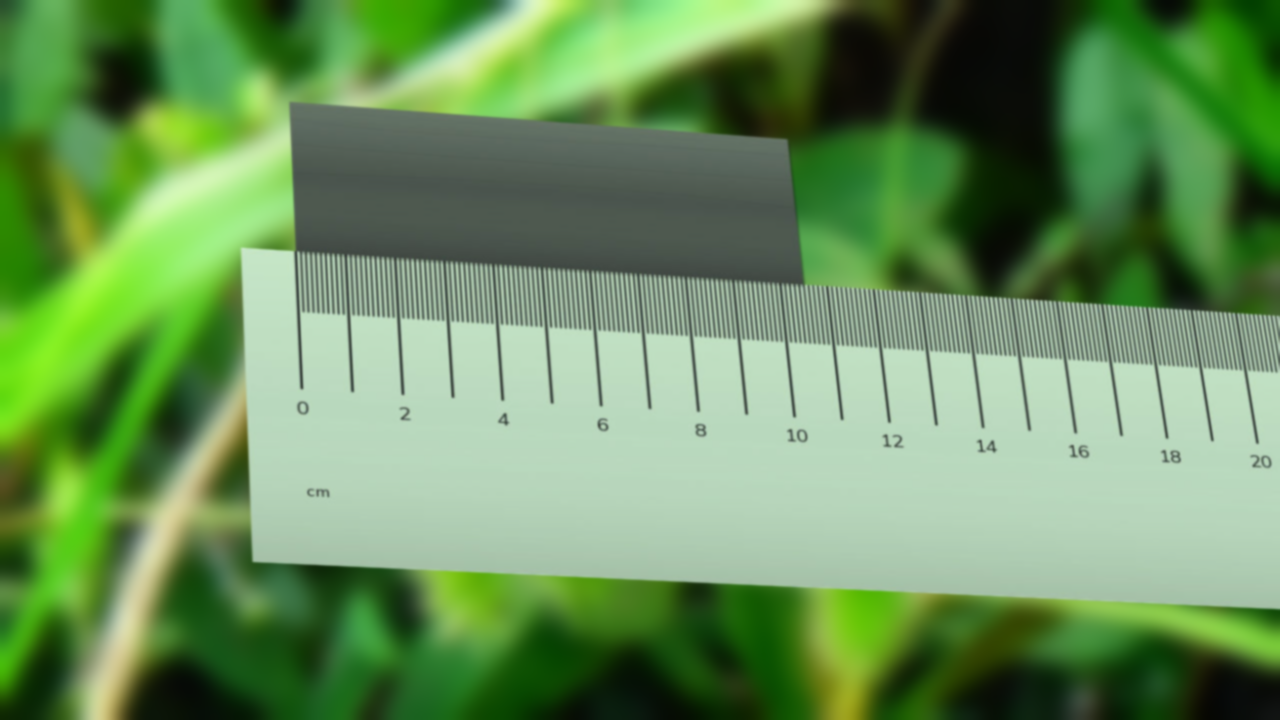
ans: cm 10.5
